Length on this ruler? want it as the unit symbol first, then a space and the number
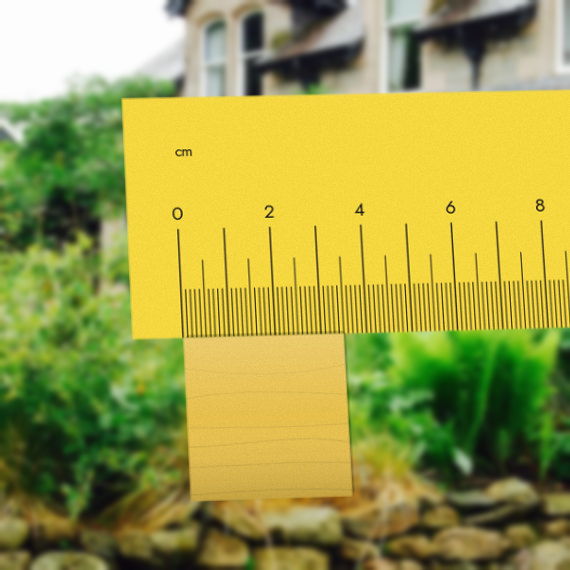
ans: cm 3.5
